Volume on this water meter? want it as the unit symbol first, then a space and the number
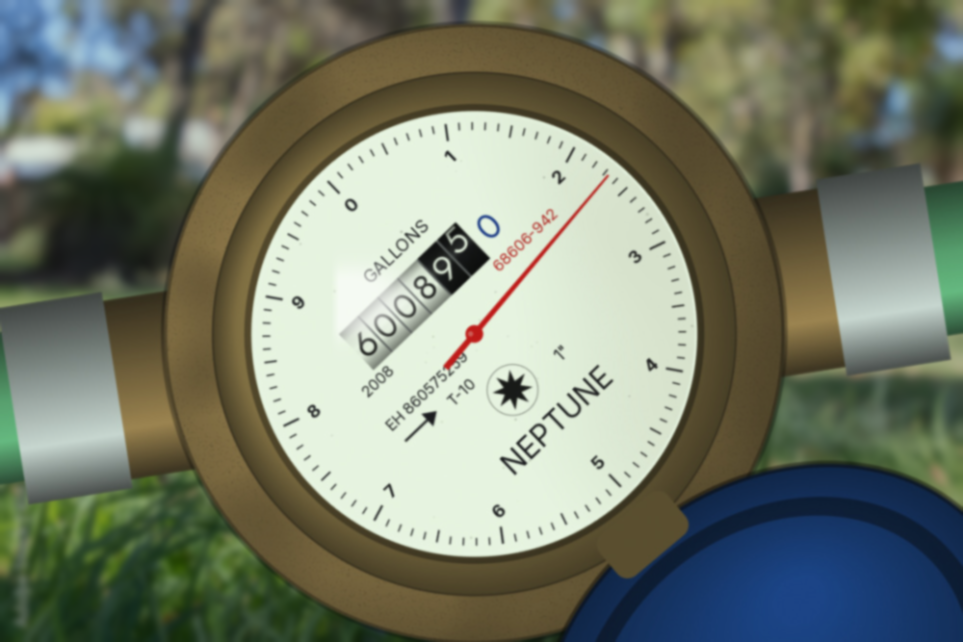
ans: gal 6008952.3
